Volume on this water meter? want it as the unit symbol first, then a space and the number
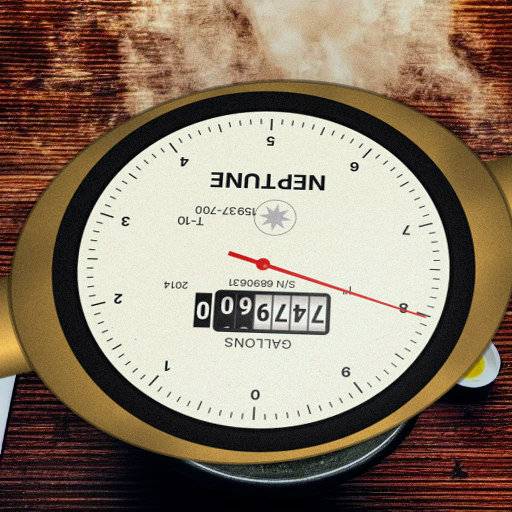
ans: gal 7479598.0
